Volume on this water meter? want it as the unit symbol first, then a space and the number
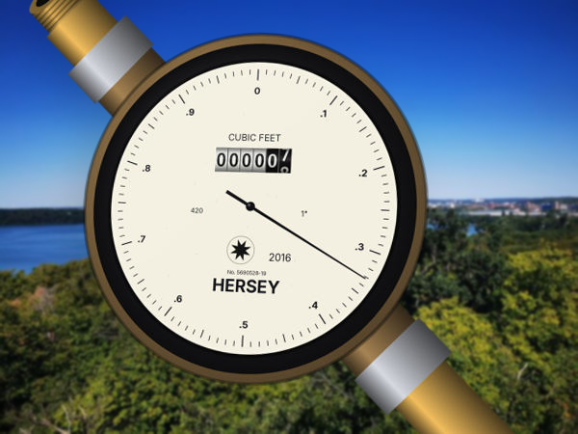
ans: ft³ 7.33
